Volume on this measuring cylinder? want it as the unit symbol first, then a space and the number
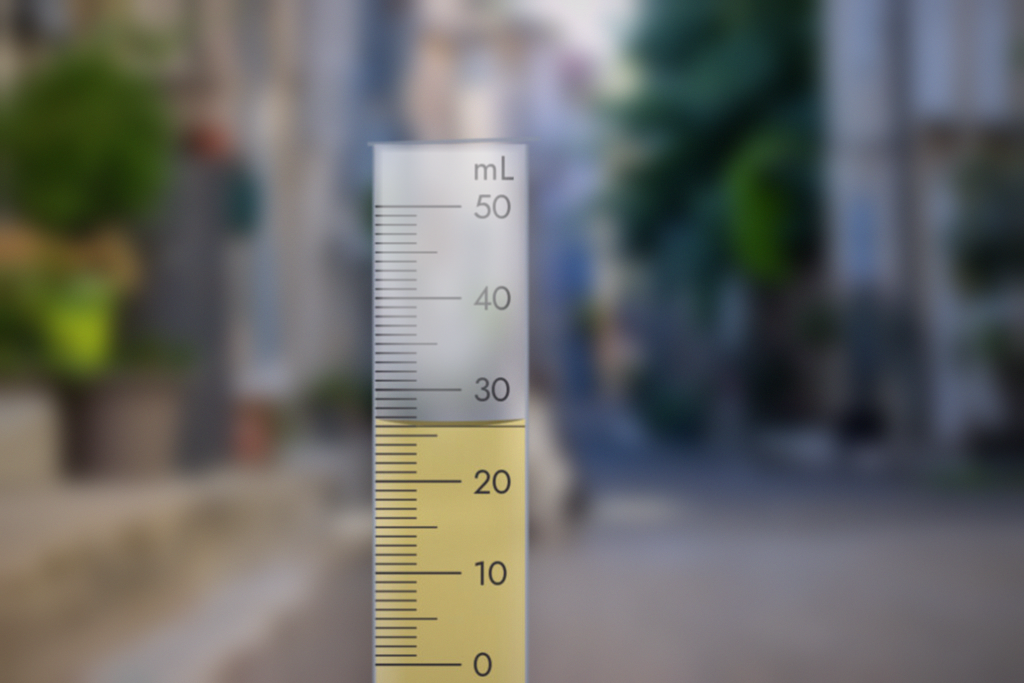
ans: mL 26
